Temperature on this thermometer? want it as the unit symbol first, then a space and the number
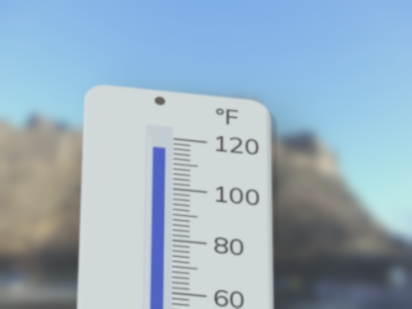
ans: °F 116
